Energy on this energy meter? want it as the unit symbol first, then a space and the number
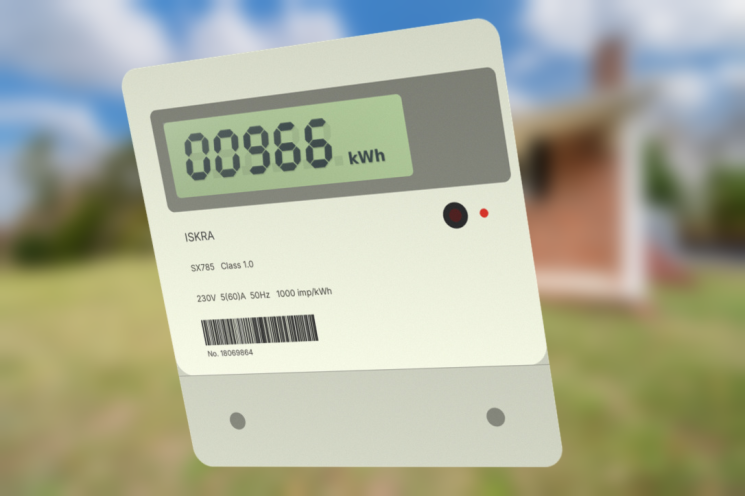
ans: kWh 966
